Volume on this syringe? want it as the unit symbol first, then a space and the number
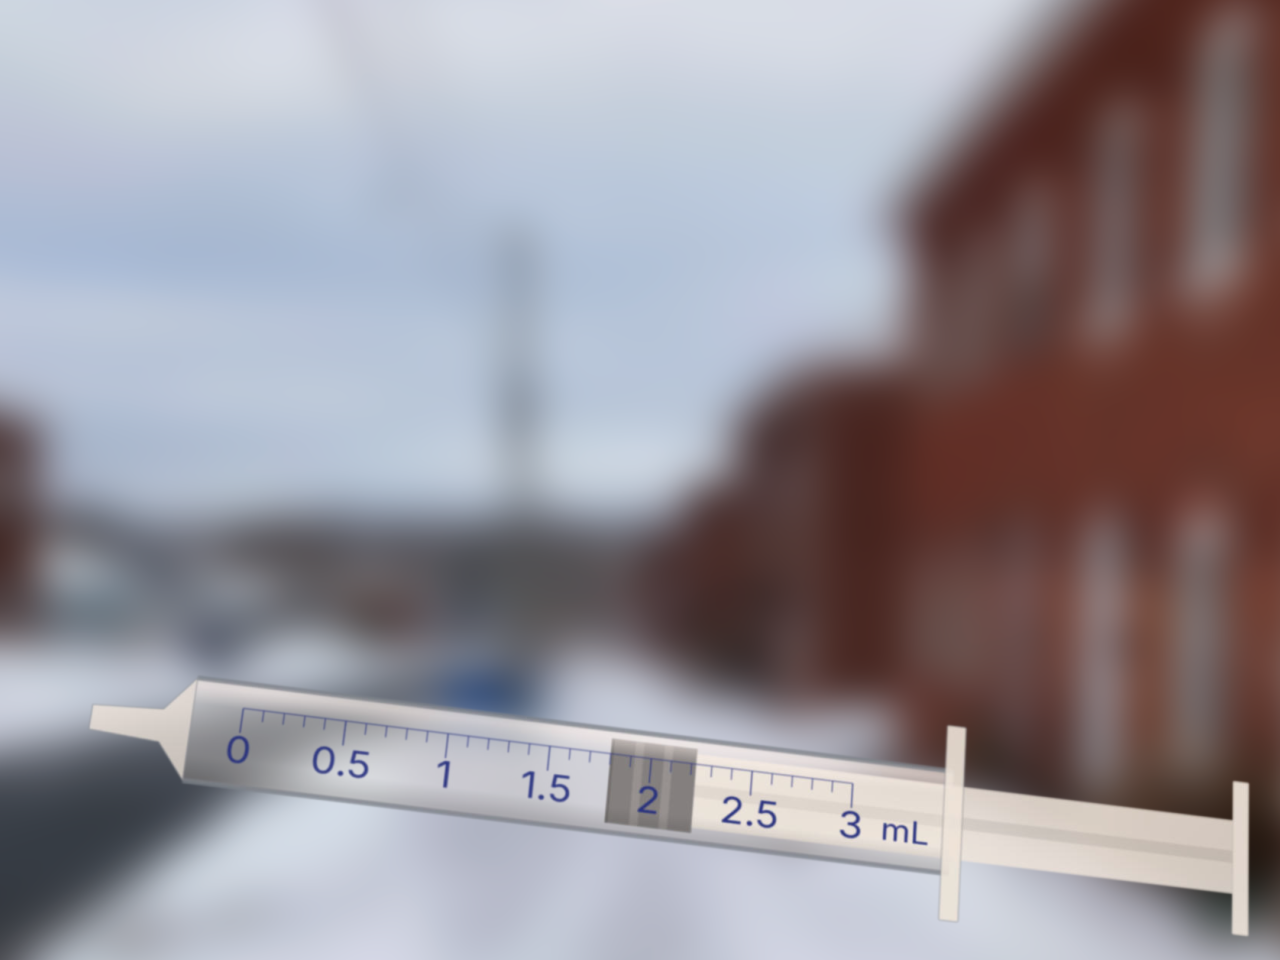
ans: mL 1.8
